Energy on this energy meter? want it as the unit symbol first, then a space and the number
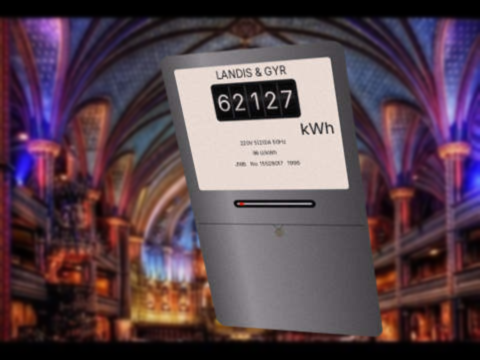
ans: kWh 62127
